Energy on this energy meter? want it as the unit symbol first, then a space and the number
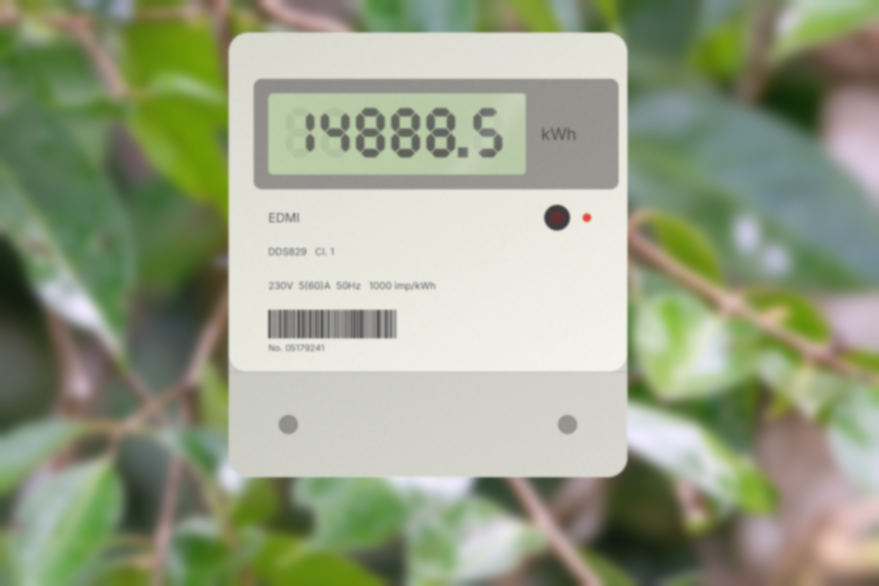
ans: kWh 14888.5
